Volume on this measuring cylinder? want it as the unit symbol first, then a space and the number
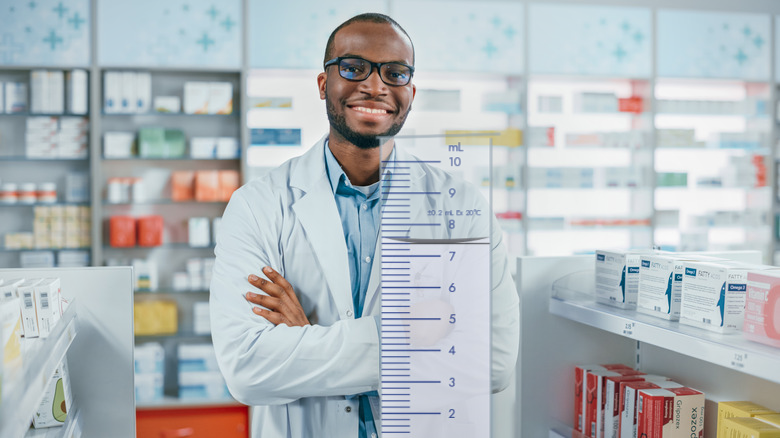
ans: mL 7.4
